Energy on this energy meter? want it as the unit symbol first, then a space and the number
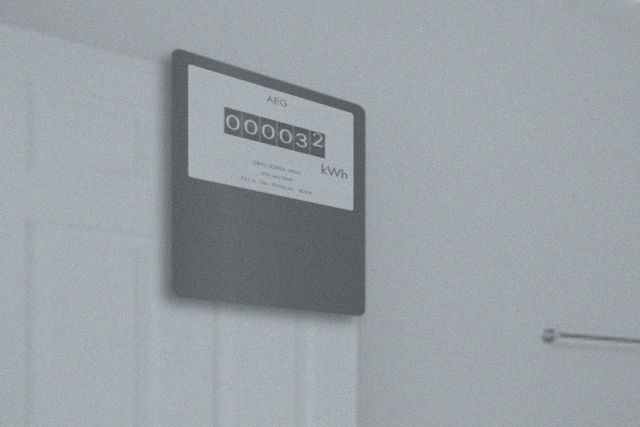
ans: kWh 32
